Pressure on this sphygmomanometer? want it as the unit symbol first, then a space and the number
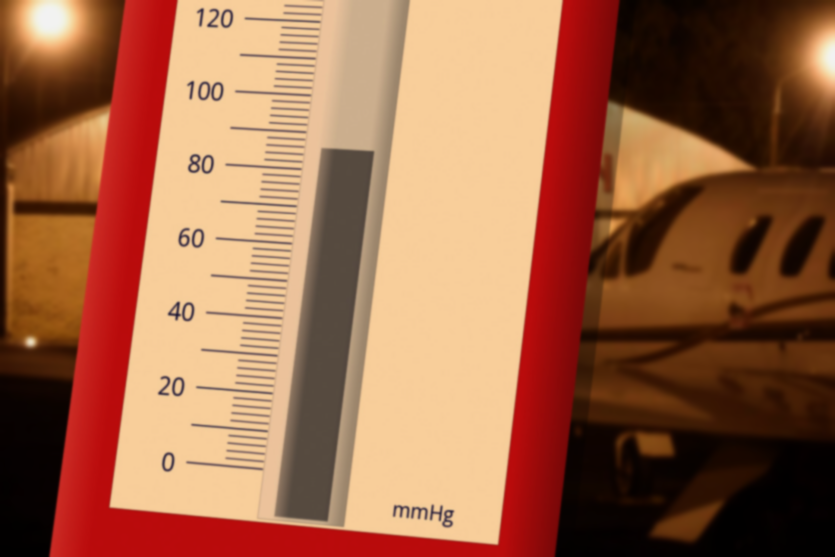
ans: mmHg 86
